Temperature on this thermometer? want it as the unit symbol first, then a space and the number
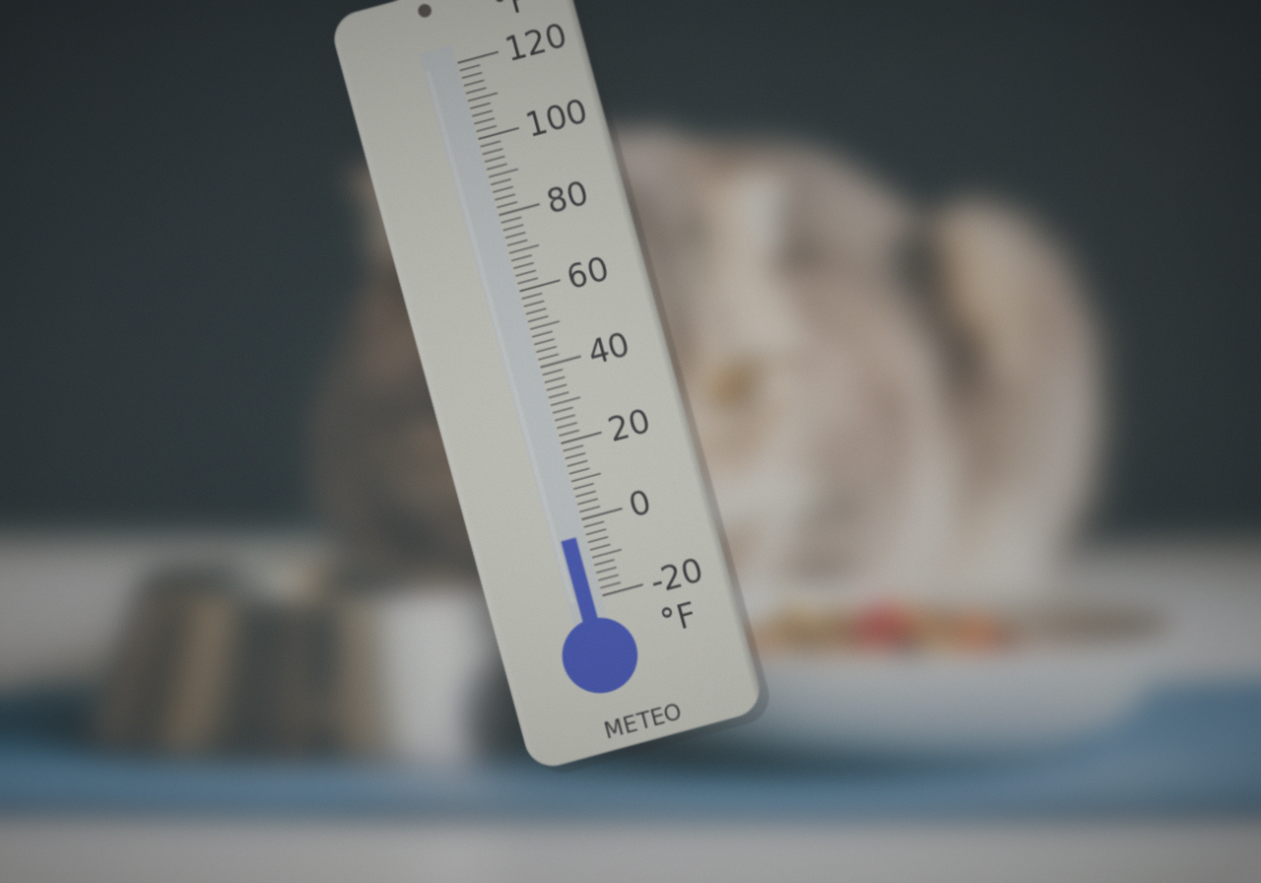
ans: °F -4
